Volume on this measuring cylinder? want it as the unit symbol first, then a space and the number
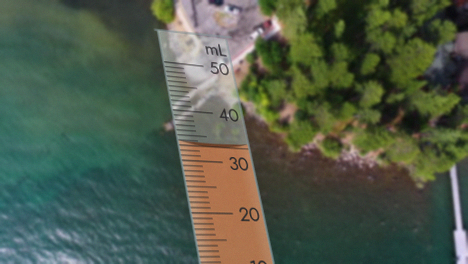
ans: mL 33
